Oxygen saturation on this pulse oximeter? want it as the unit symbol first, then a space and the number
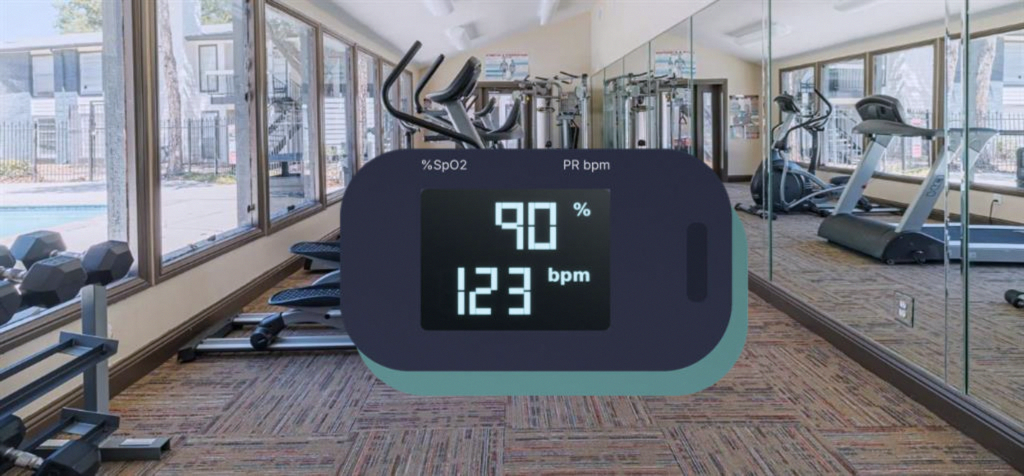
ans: % 90
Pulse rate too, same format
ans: bpm 123
